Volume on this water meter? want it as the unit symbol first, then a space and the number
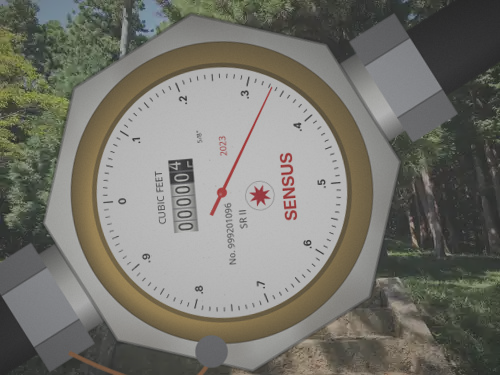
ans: ft³ 4.33
